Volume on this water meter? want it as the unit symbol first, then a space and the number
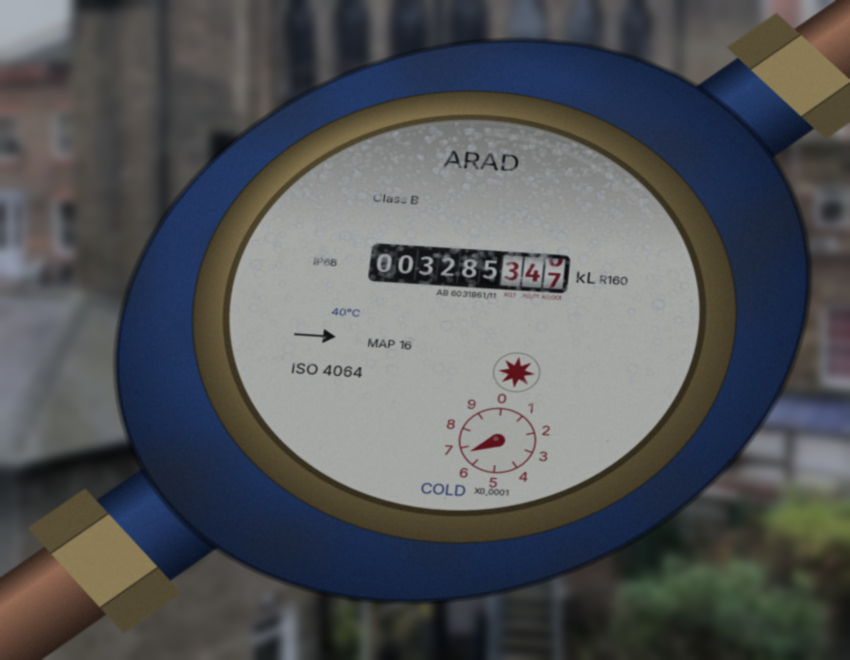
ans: kL 3285.3466
